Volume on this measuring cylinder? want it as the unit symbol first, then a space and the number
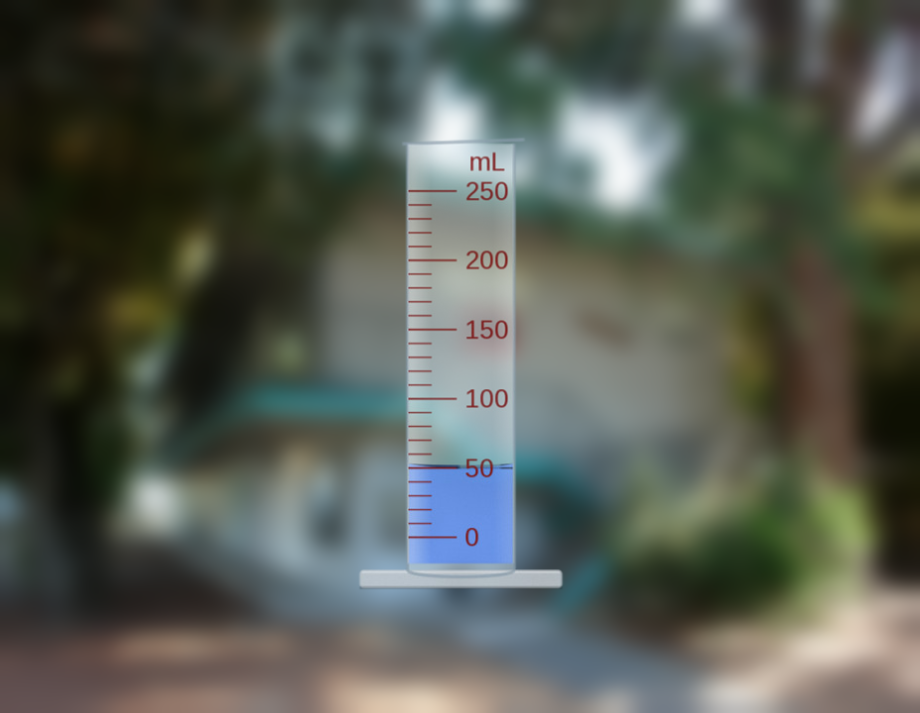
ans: mL 50
